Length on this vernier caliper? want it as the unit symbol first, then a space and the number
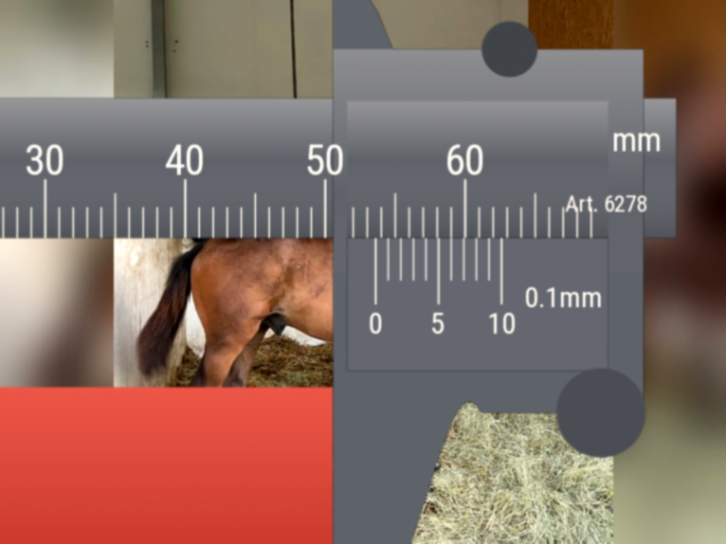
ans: mm 53.6
